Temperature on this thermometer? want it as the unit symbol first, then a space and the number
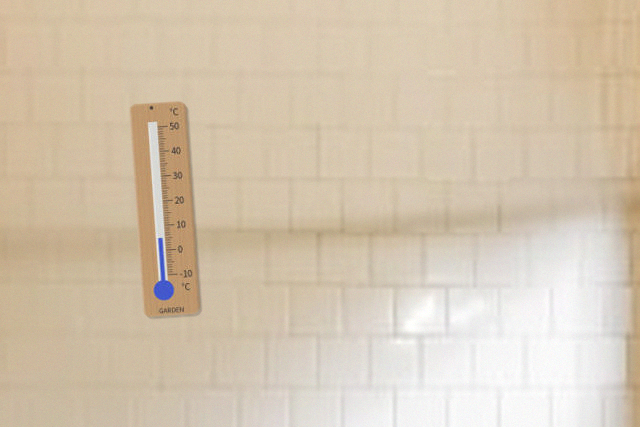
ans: °C 5
